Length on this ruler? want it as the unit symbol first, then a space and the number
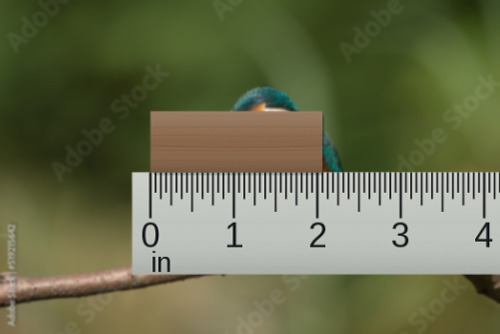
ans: in 2.0625
